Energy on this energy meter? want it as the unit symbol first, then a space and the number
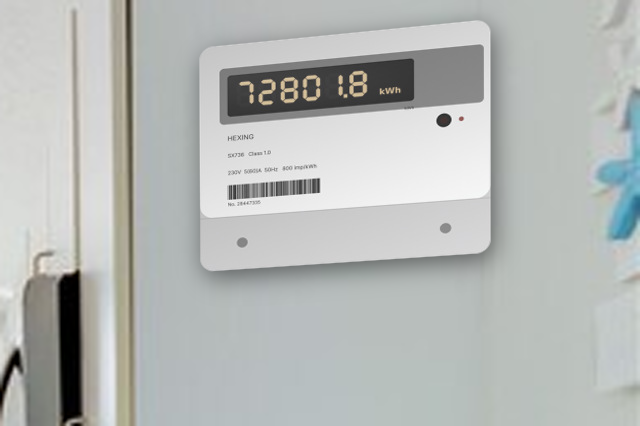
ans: kWh 72801.8
